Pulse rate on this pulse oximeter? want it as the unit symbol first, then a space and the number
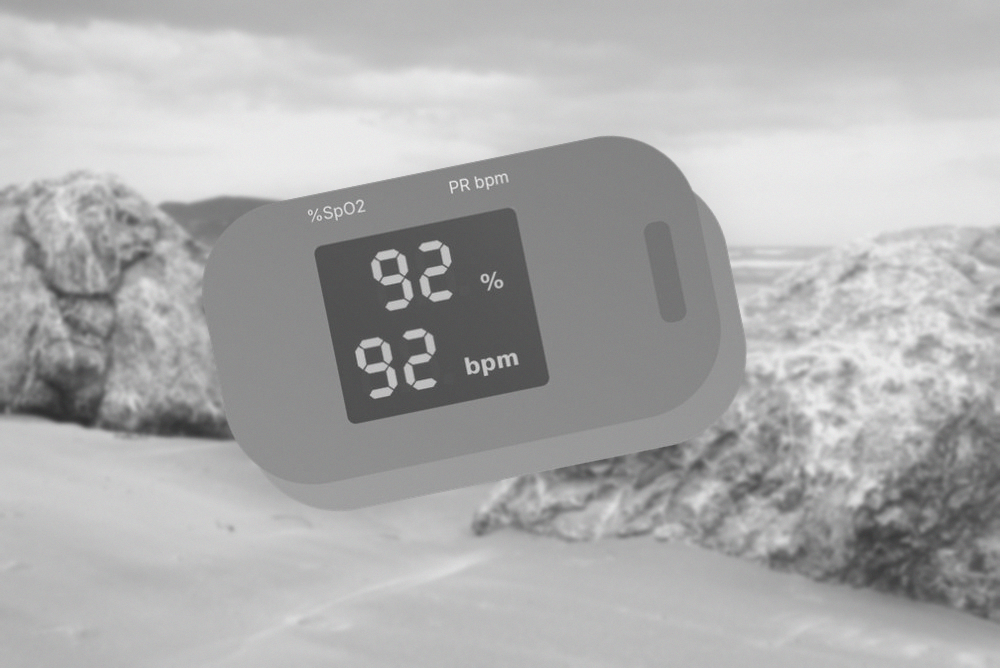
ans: bpm 92
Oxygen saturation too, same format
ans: % 92
